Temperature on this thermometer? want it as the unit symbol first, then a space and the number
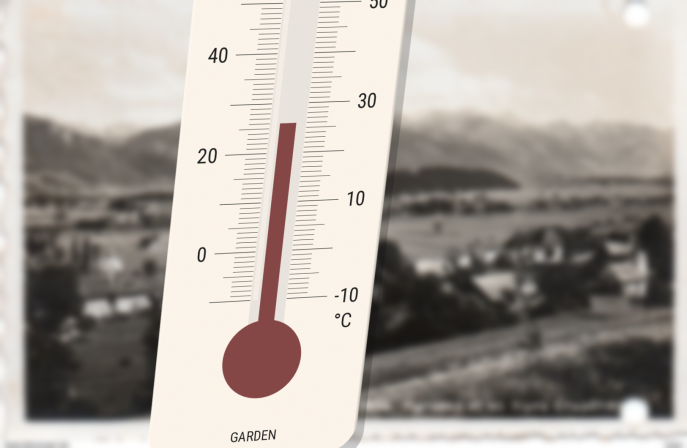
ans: °C 26
